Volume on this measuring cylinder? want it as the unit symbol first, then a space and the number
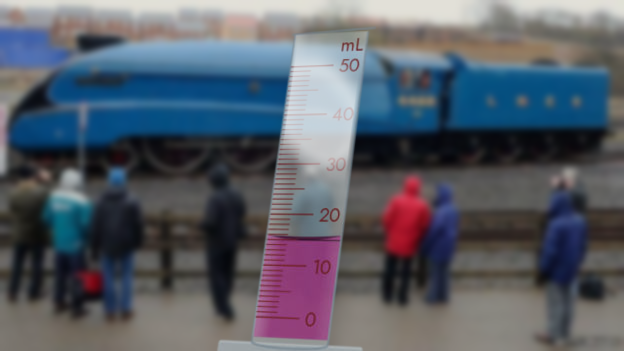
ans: mL 15
